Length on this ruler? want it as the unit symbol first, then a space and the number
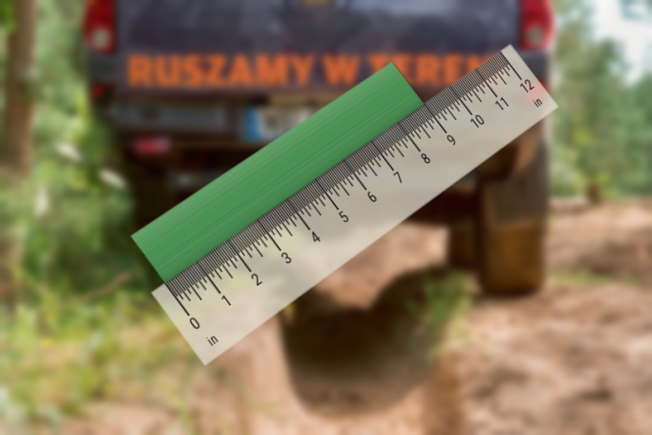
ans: in 9
